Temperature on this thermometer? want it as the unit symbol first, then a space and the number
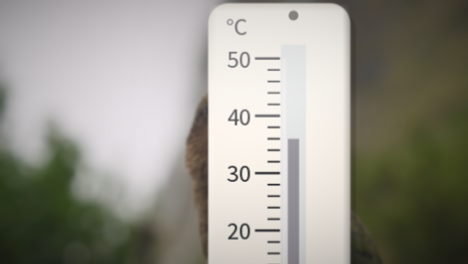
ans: °C 36
